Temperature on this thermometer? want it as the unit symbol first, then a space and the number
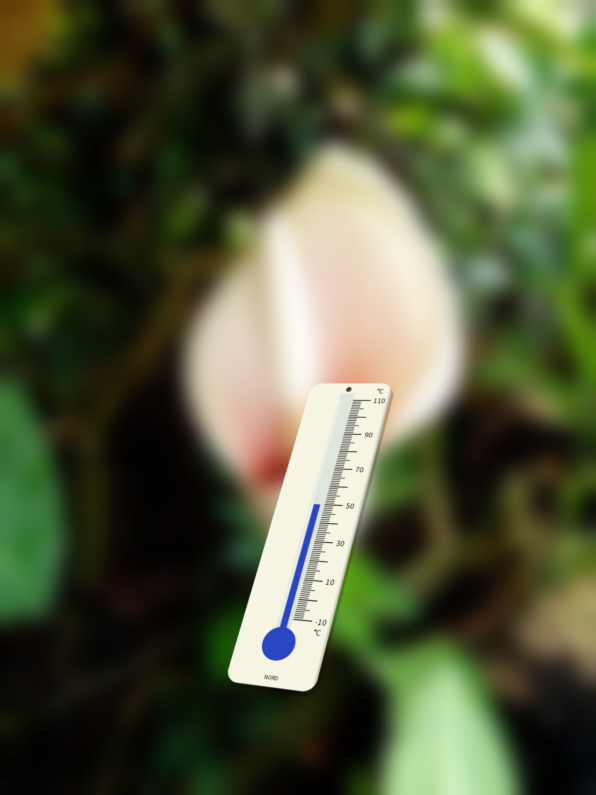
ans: °C 50
